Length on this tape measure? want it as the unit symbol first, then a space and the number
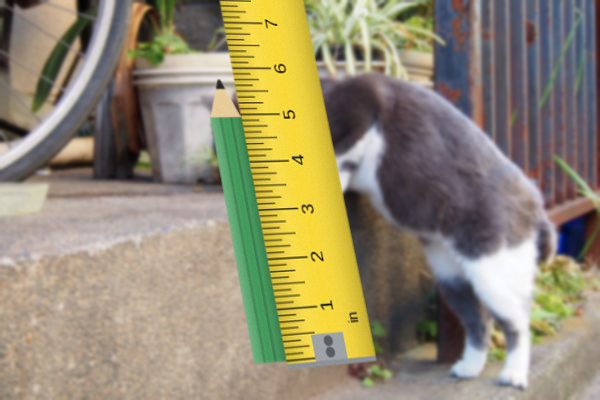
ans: in 5.75
